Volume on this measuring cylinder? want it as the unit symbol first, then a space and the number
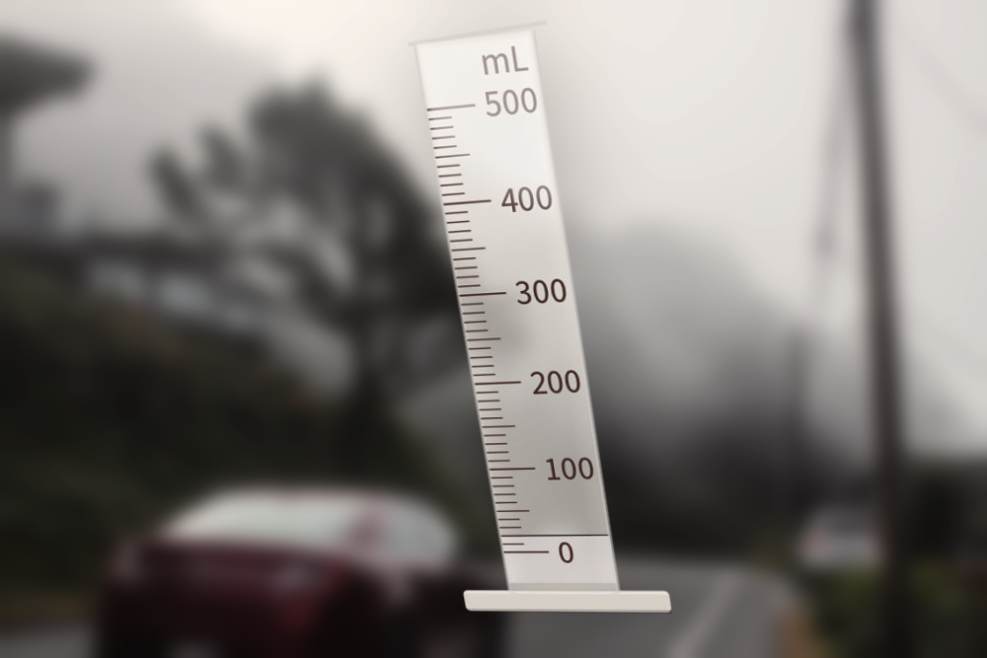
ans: mL 20
